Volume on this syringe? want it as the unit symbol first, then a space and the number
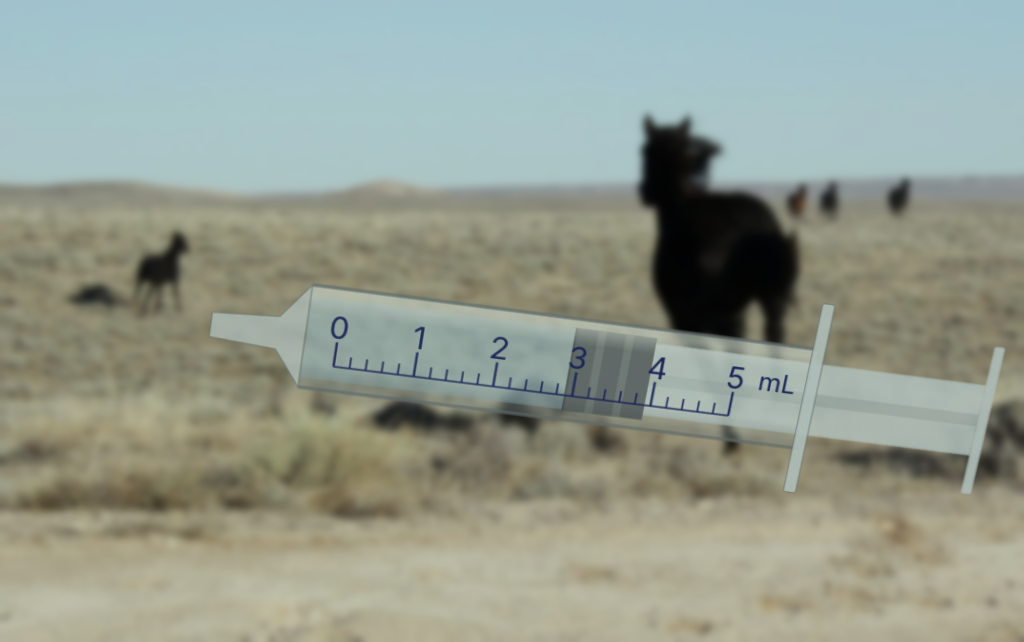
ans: mL 2.9
